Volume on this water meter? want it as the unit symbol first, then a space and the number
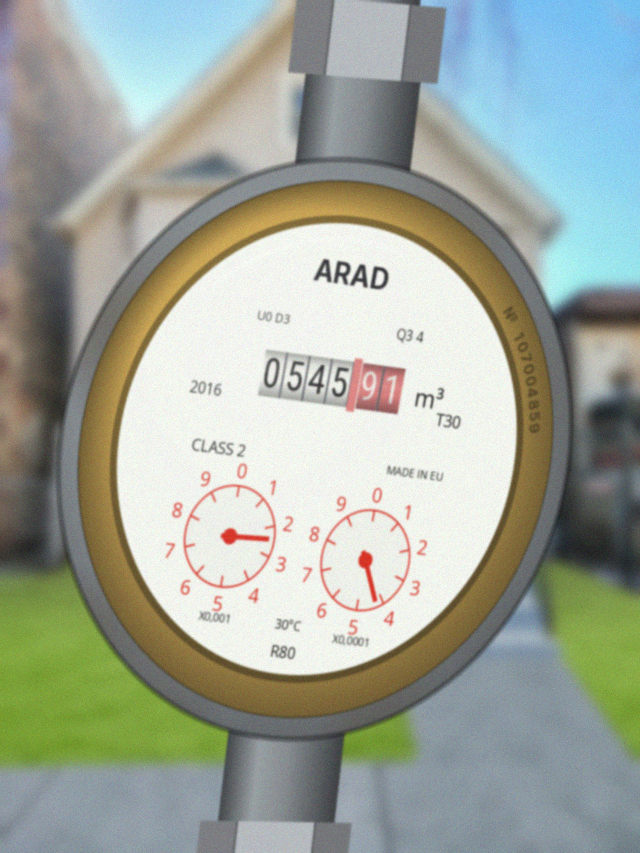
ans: m³ 545.9124
